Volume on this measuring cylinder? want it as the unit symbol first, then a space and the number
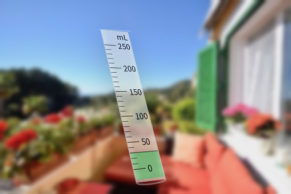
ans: mL 30
